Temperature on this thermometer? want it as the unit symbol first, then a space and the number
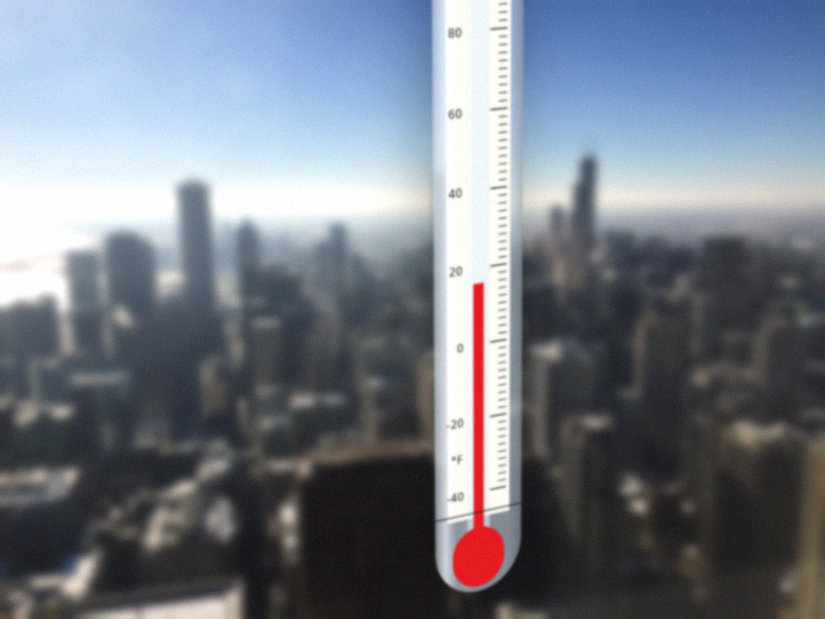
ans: °F 16
